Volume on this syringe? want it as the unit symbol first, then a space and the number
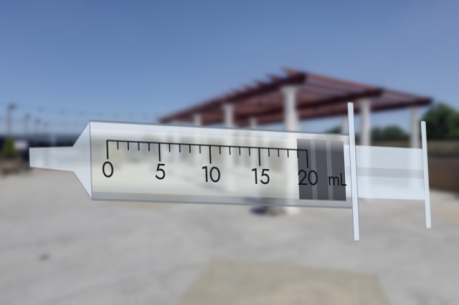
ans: mL 19
